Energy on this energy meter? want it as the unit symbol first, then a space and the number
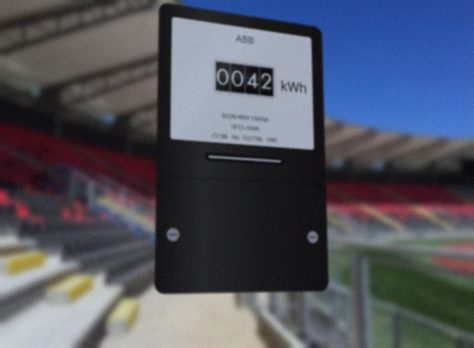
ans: kWh 42
